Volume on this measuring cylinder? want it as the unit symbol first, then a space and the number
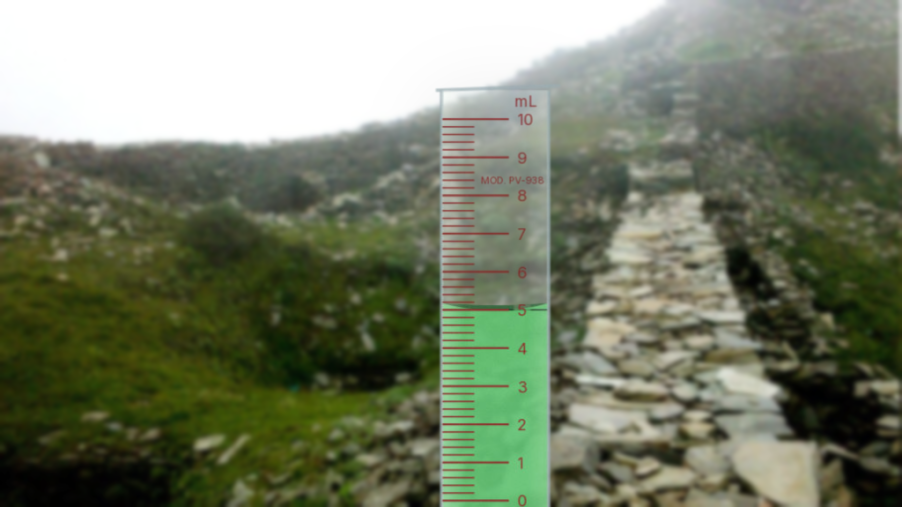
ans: mL 5
